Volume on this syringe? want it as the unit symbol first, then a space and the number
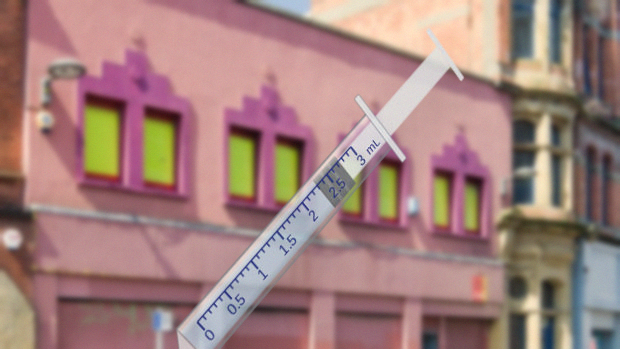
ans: mL 2.3
